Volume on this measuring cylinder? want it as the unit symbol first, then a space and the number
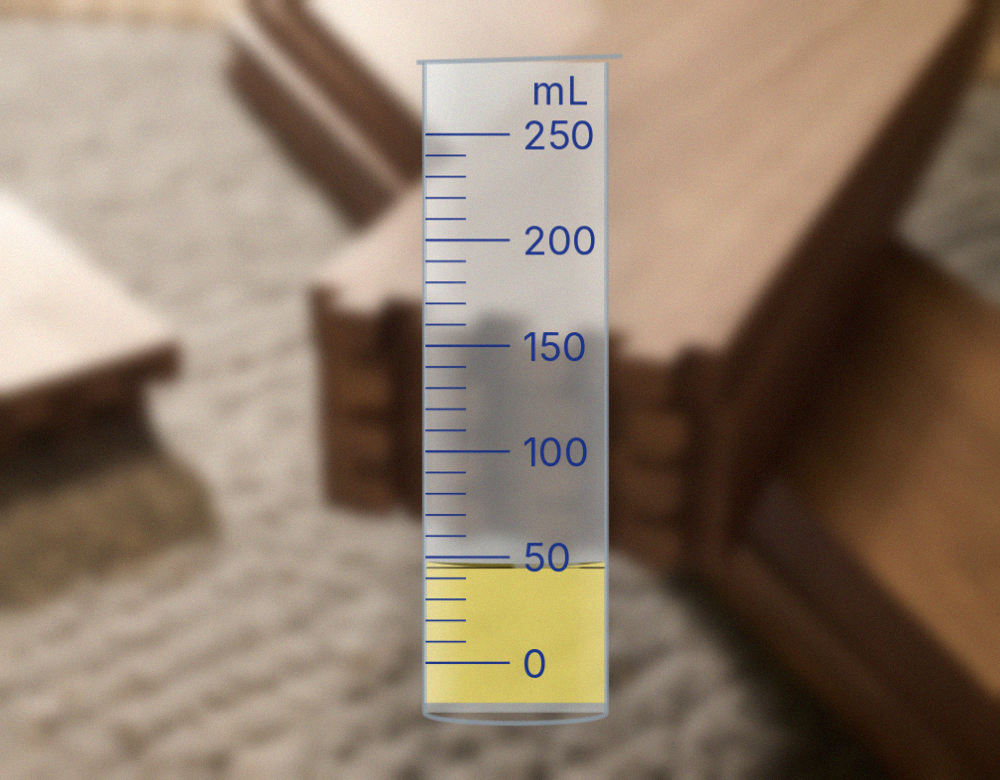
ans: mL 45
